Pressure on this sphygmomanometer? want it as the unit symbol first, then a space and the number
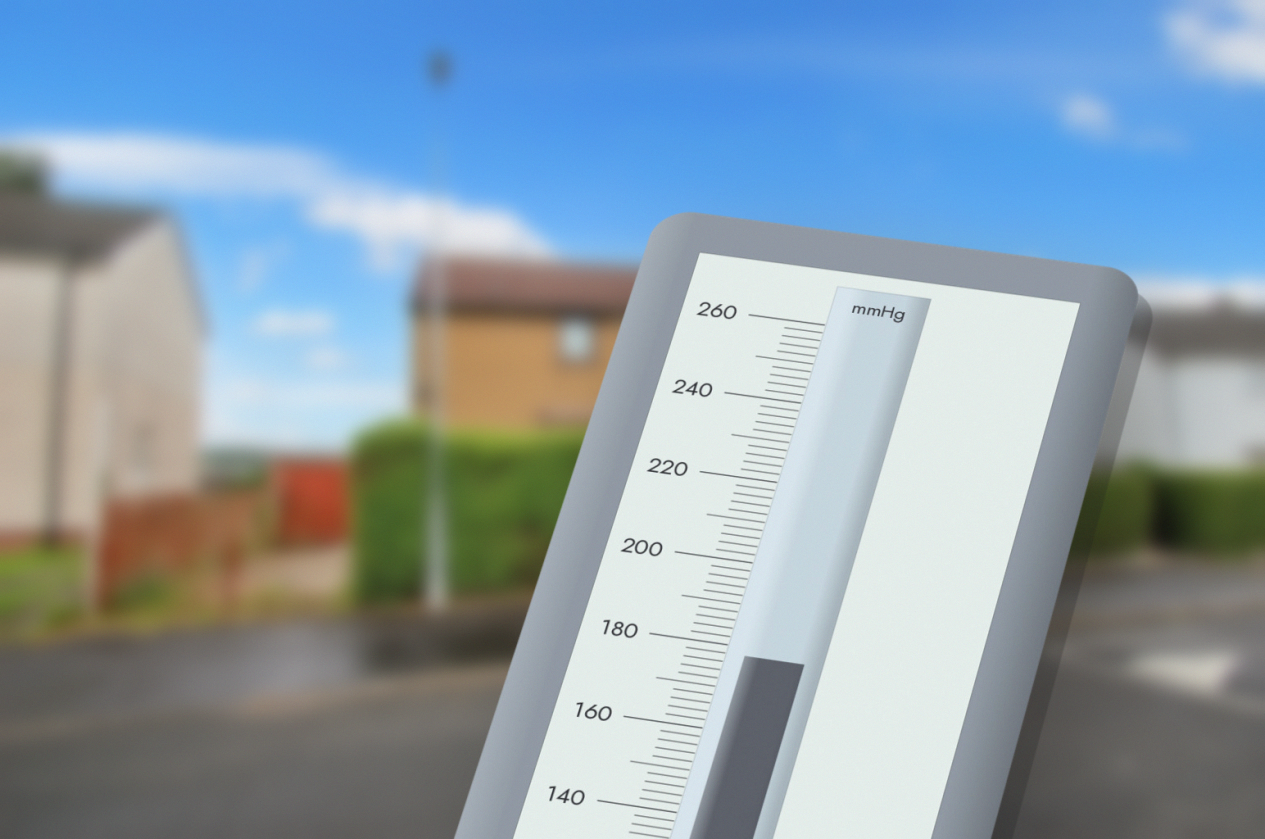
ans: mmHg 178
